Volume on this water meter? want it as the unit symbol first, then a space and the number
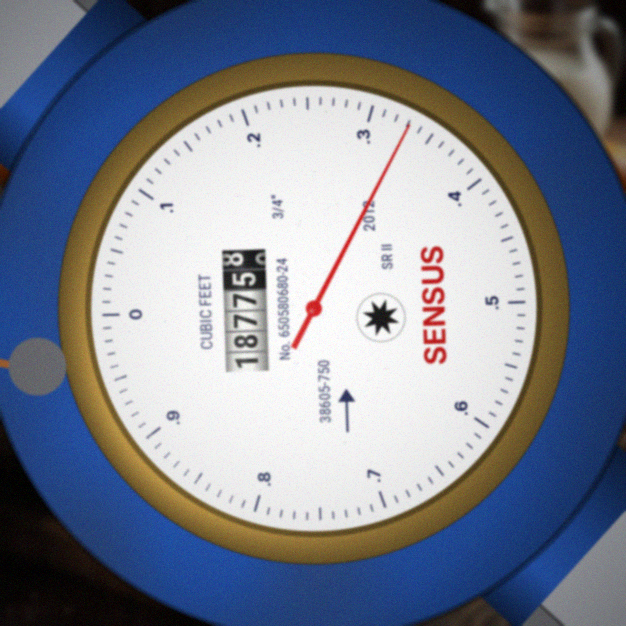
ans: ft³ 187758.33
